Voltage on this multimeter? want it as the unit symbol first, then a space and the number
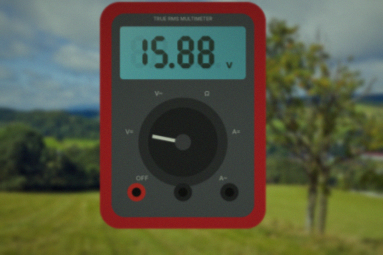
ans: V 15.88
